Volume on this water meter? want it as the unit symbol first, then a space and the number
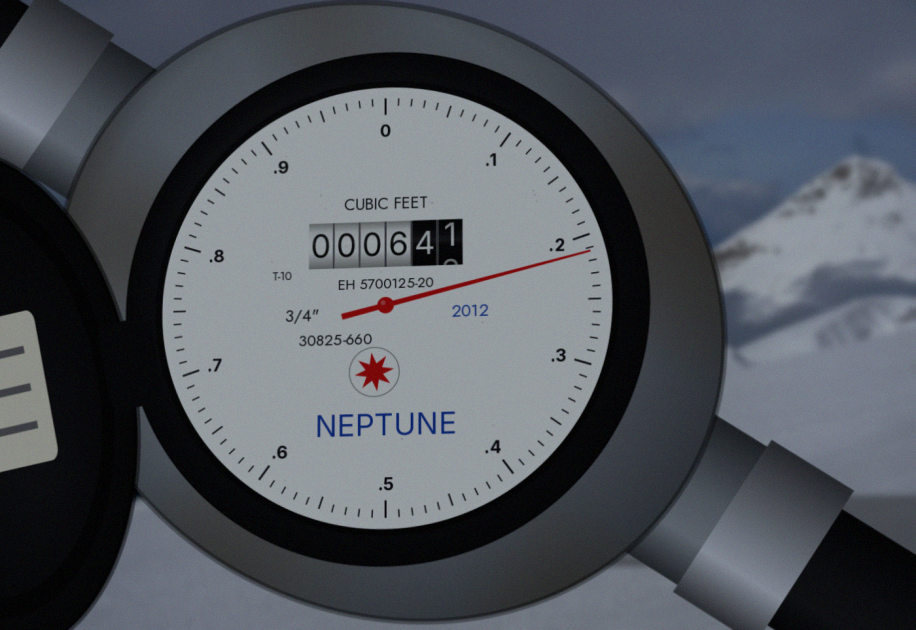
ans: ft³ 641.21
